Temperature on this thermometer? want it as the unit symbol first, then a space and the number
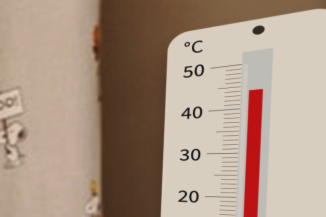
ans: °C 44
